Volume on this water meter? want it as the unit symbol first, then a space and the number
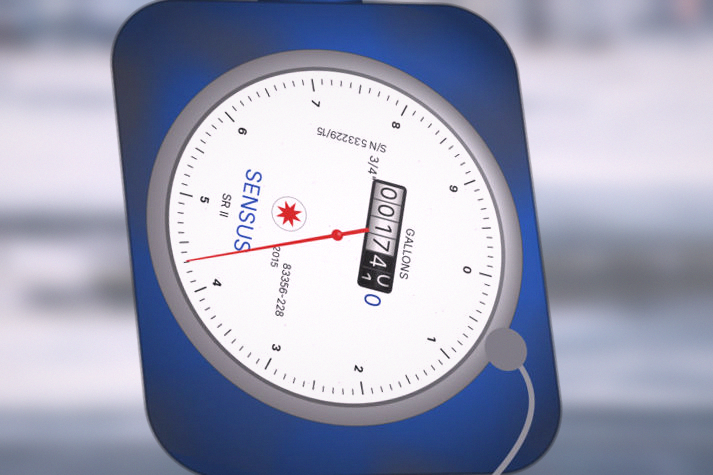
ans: gal 17404.3
